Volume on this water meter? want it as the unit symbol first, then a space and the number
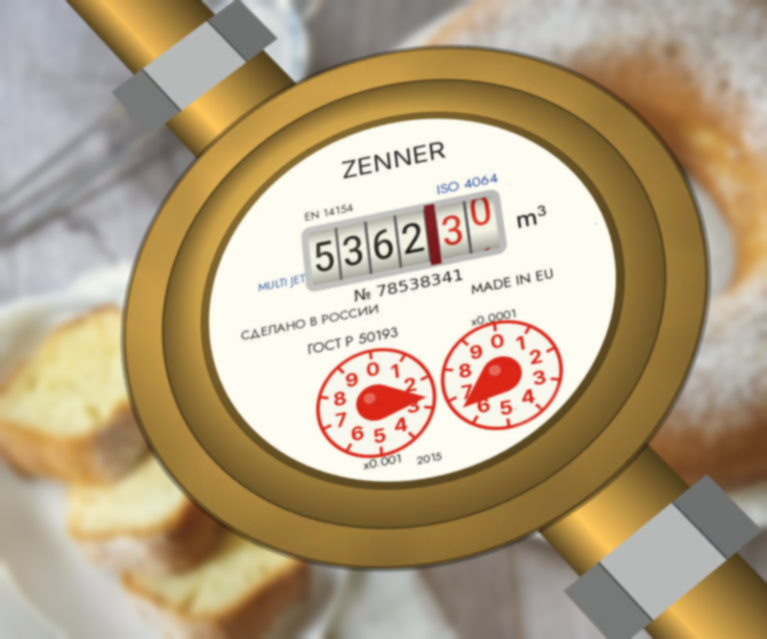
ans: m³ 5362.3026
